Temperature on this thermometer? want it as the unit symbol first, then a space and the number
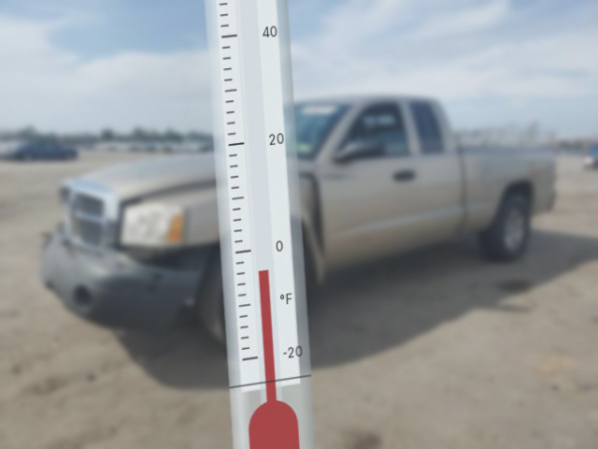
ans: °F -4
